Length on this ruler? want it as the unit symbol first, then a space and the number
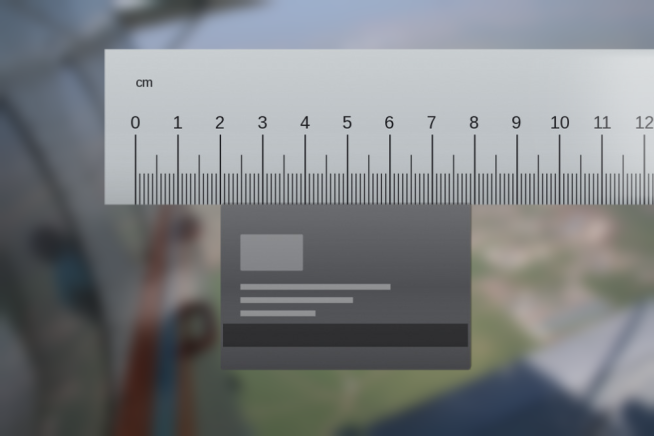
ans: cm 5.9
